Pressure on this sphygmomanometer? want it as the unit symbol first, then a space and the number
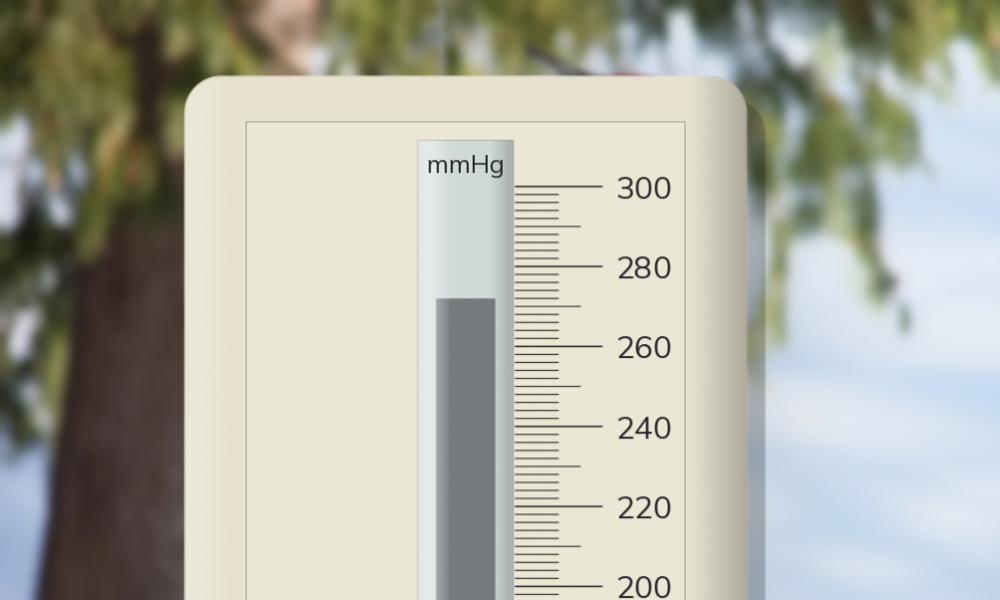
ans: mmHg 272
